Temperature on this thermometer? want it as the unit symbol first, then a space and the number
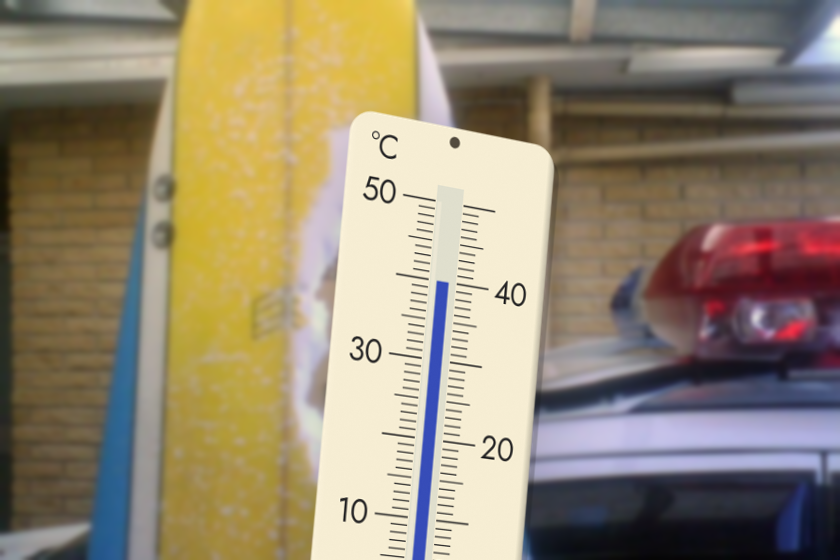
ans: °C 40
